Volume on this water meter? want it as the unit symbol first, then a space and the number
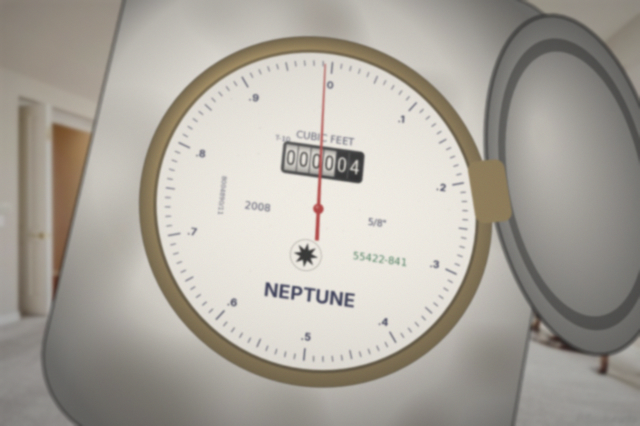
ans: ft³ 3.99
